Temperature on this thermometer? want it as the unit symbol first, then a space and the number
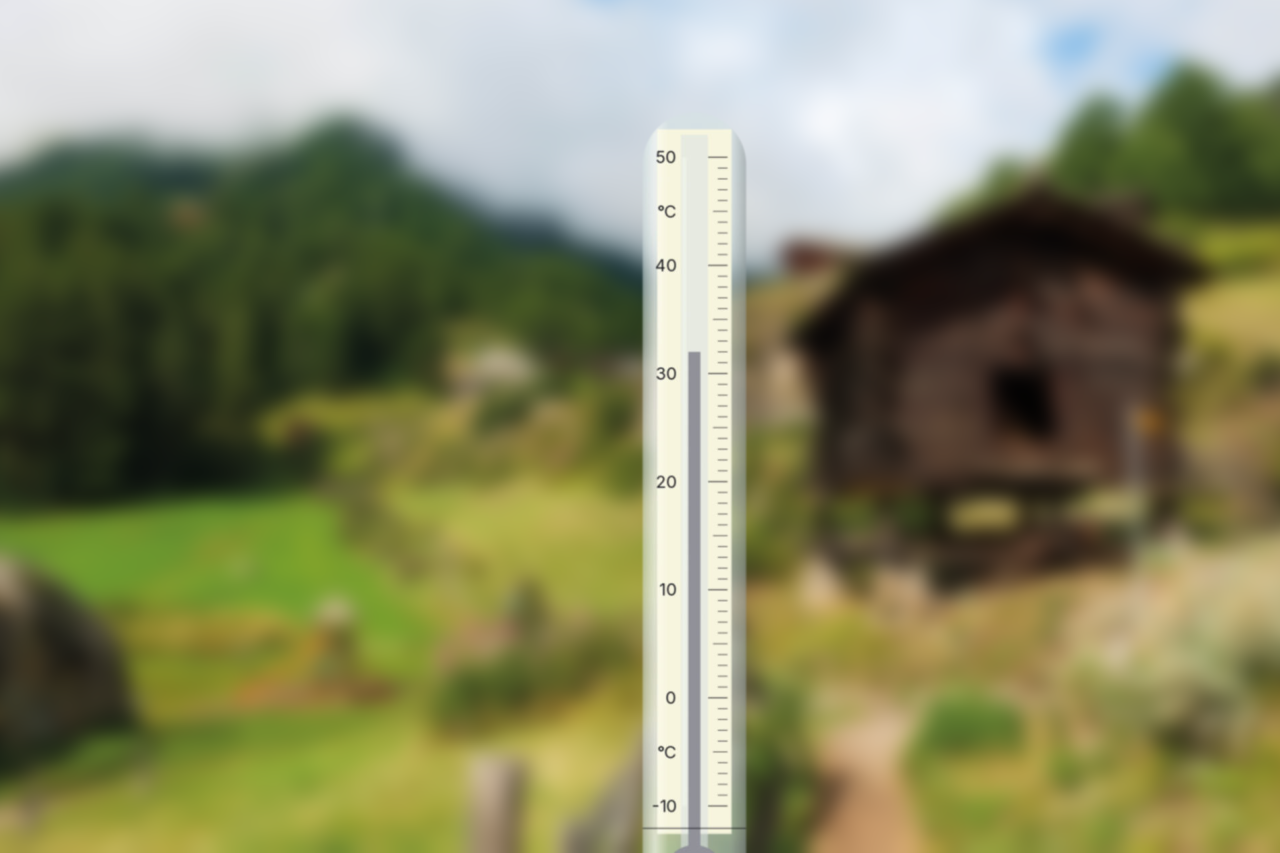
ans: °C 32
